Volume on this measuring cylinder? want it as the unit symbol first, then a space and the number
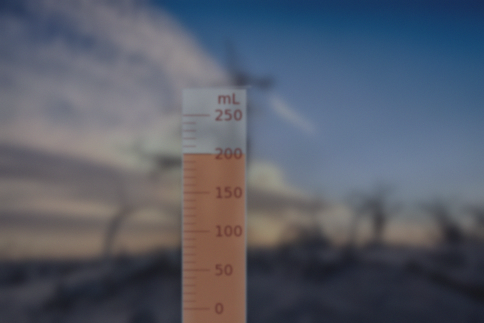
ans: mL 200
